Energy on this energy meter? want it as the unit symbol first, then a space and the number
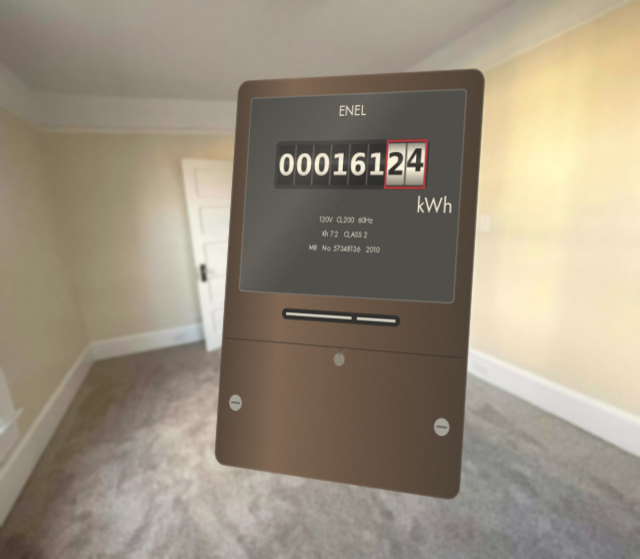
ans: kWh 161.24
